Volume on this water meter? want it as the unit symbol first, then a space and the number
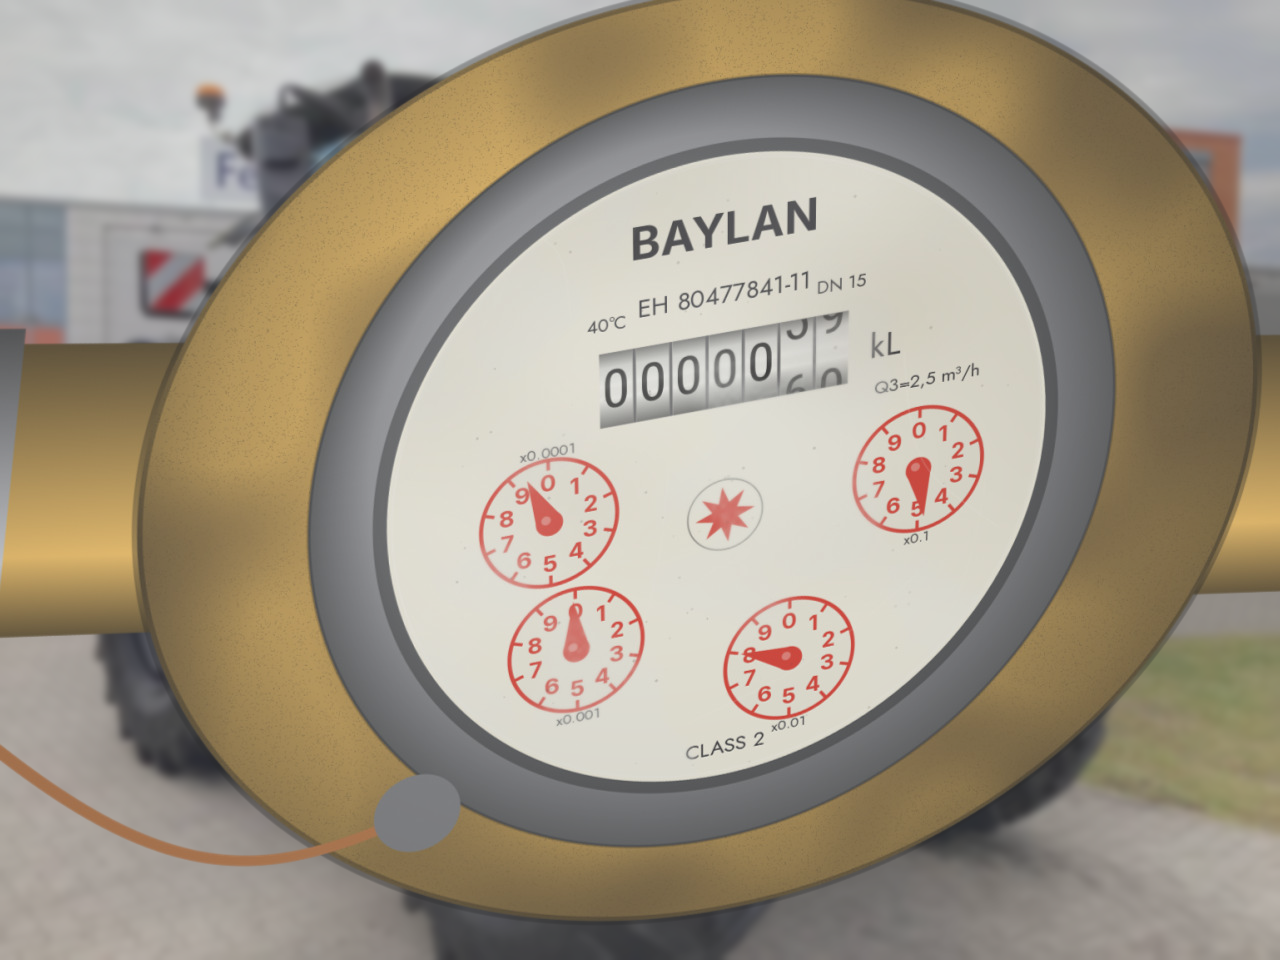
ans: kL 59.4799
